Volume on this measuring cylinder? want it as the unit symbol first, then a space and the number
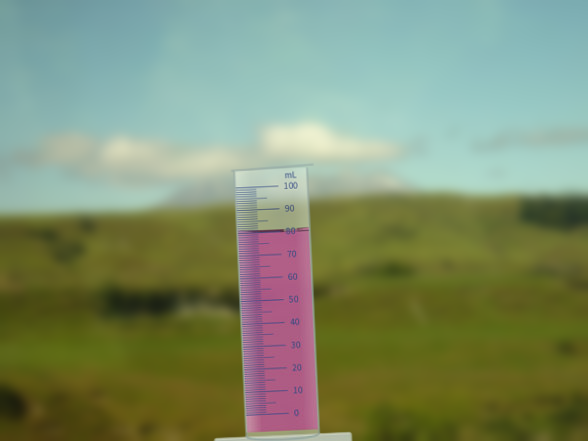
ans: mL 80
